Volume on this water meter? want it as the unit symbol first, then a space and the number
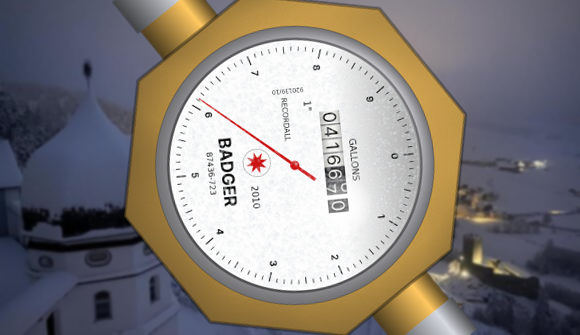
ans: gal 416666.1
